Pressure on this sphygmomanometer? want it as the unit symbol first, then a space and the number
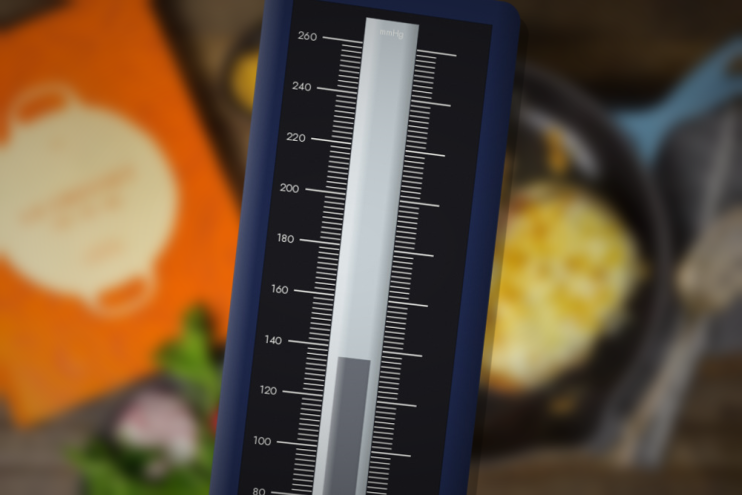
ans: mmHg 136
